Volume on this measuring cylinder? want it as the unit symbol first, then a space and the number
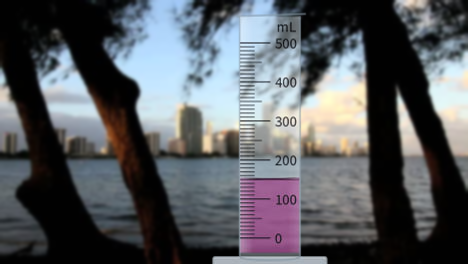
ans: mL 150
